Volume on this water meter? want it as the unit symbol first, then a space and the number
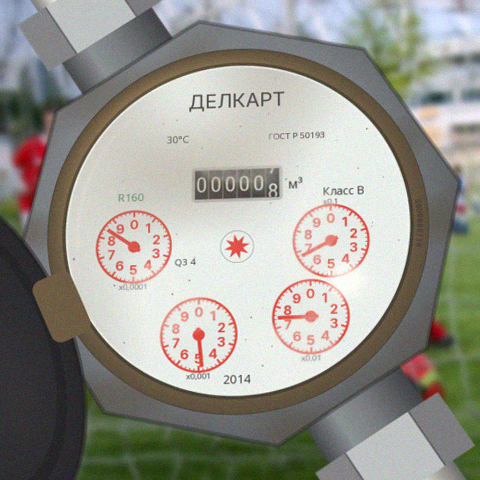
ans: m³ 7.6748
